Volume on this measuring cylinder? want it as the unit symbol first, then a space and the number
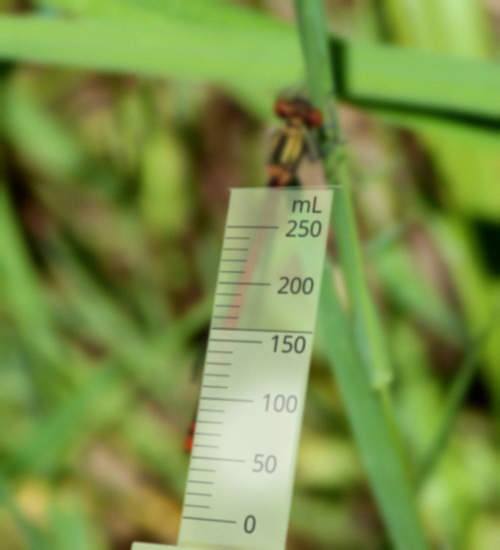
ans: mL 160
